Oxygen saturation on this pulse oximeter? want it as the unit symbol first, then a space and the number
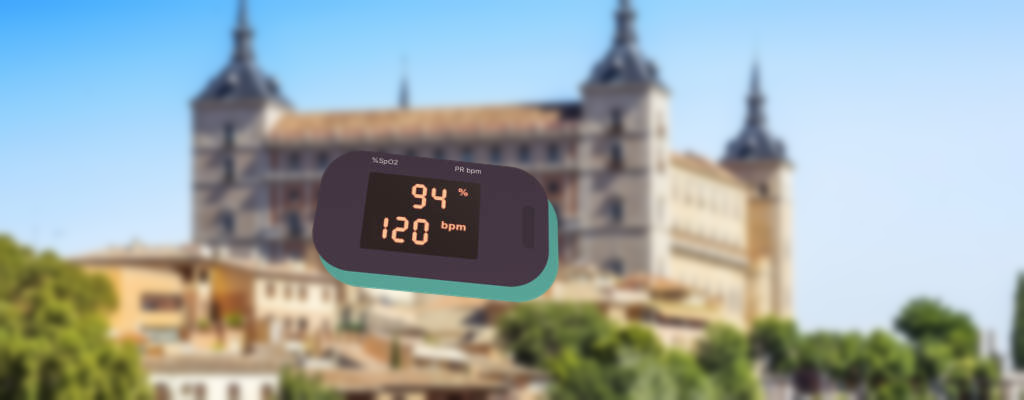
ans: % 94
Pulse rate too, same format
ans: bpm 120
